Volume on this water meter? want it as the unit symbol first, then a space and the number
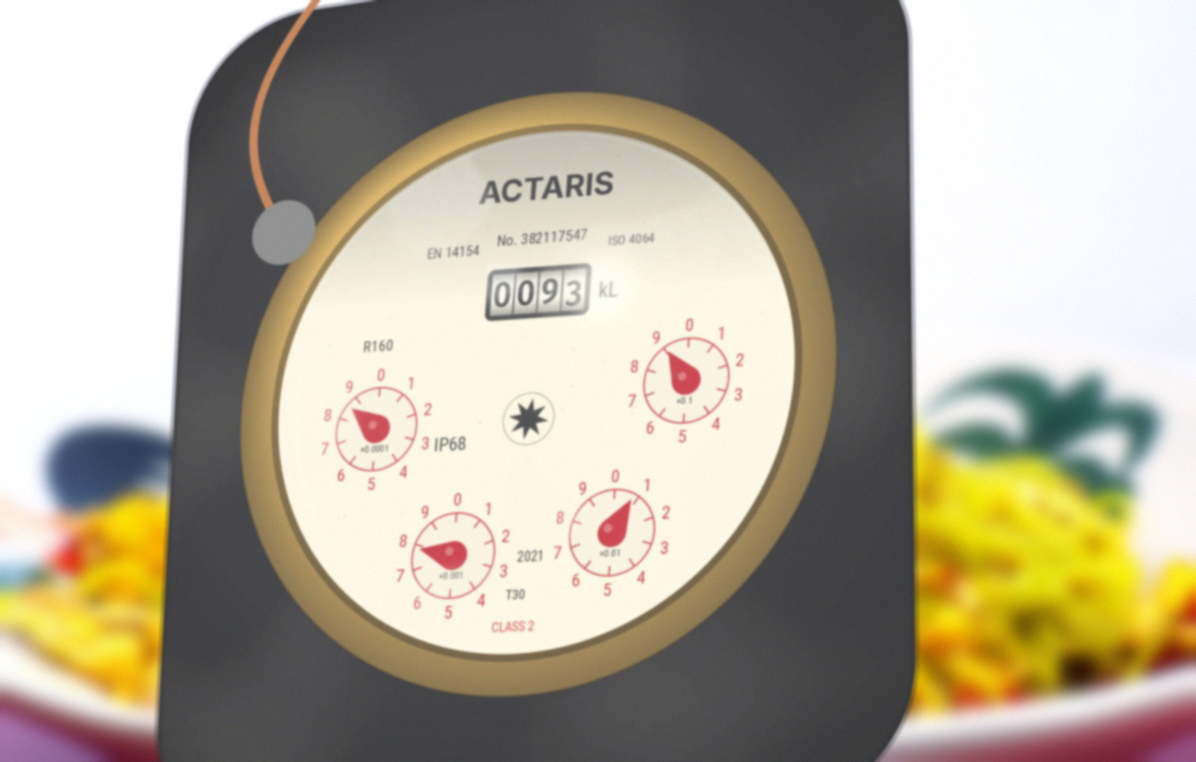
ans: kL 92.9078
